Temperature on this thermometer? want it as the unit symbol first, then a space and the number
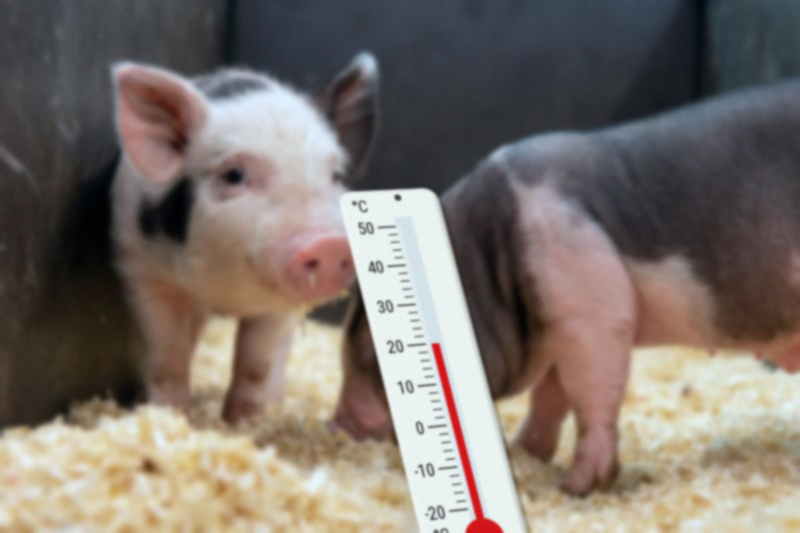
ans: °C 20
